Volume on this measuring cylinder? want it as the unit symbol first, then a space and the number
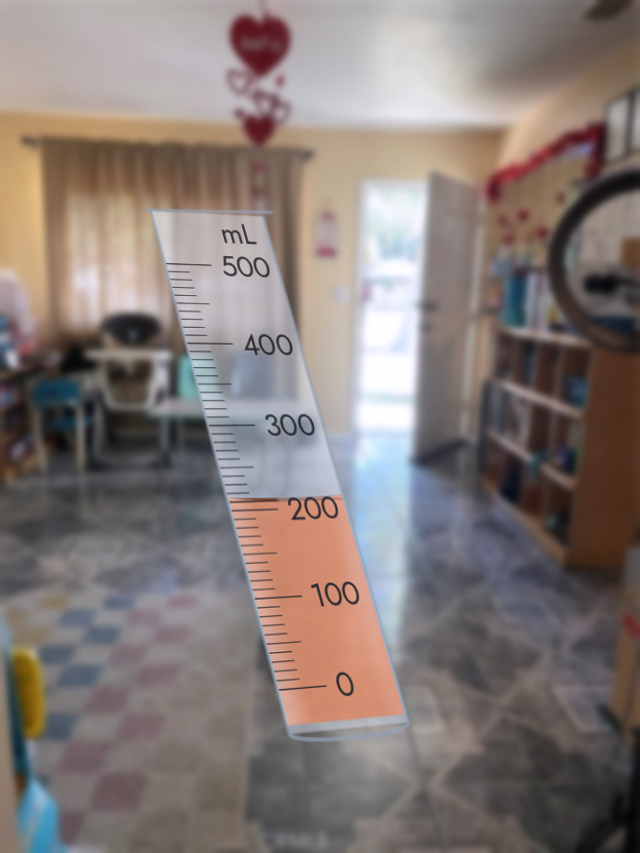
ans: mL 210
